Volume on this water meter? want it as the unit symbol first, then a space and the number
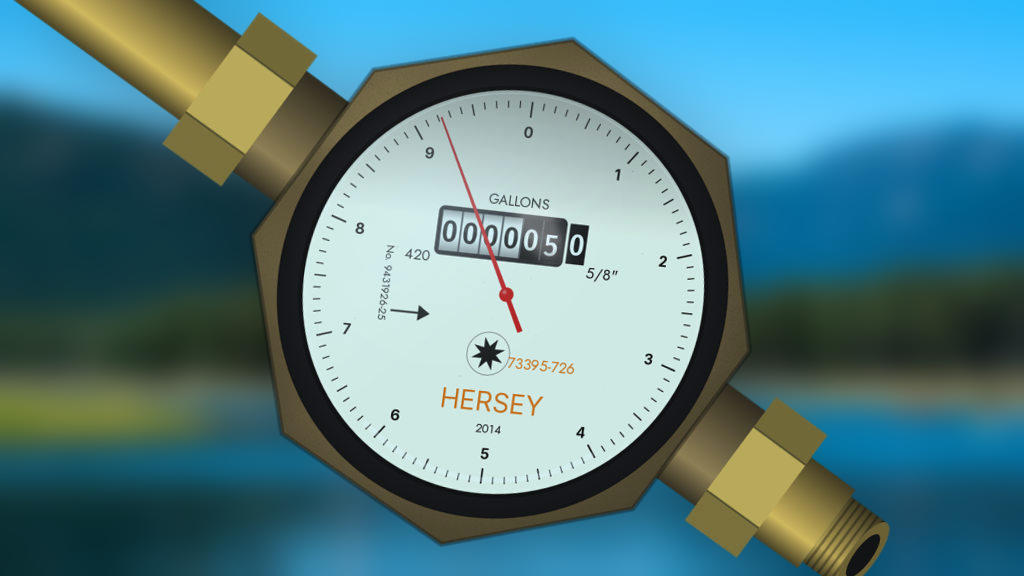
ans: gal 49.2
